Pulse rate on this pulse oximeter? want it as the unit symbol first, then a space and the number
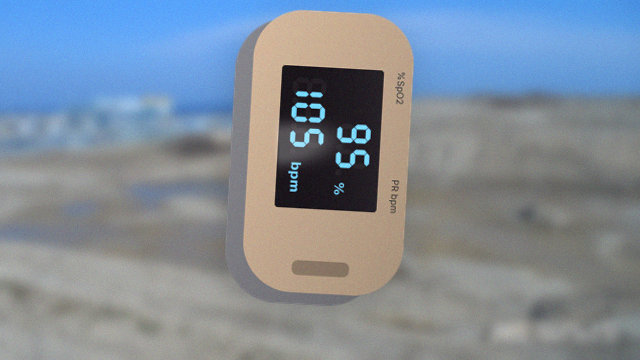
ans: bpm 105
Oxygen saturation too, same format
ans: % 95
